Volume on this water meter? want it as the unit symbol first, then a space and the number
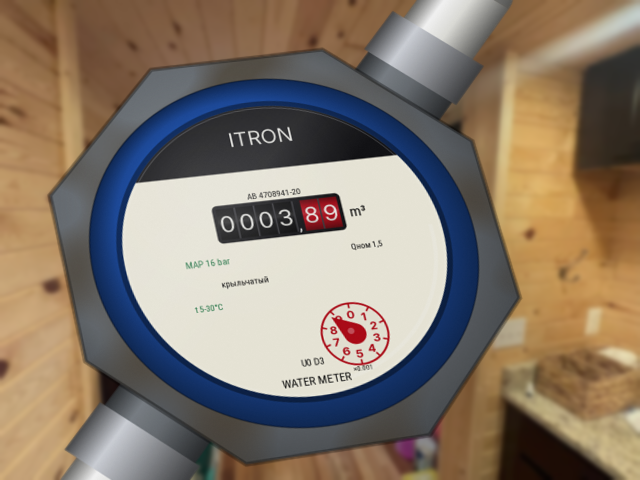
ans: m³ 3.898
